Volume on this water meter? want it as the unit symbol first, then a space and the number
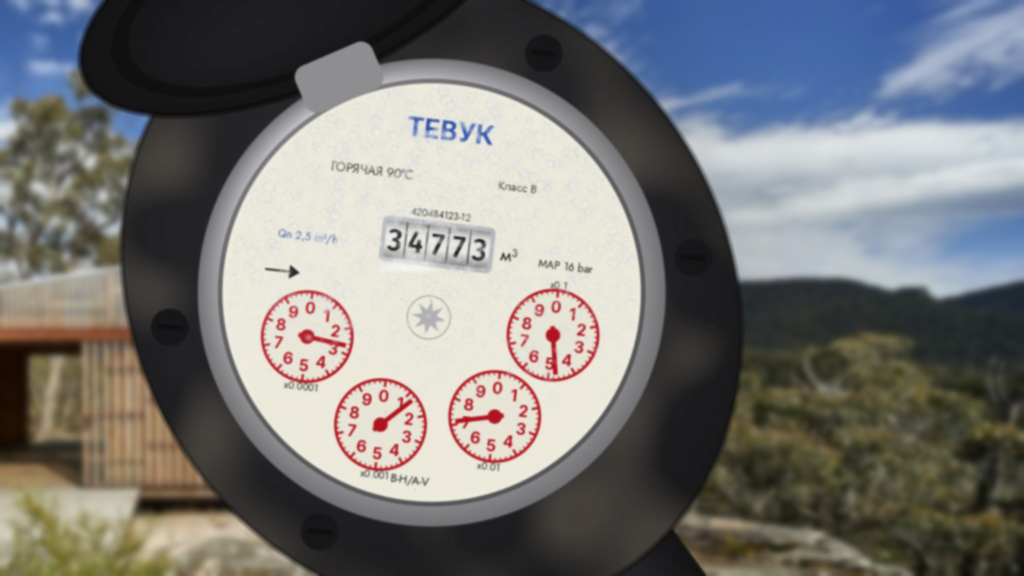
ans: m³ 34773.4712
